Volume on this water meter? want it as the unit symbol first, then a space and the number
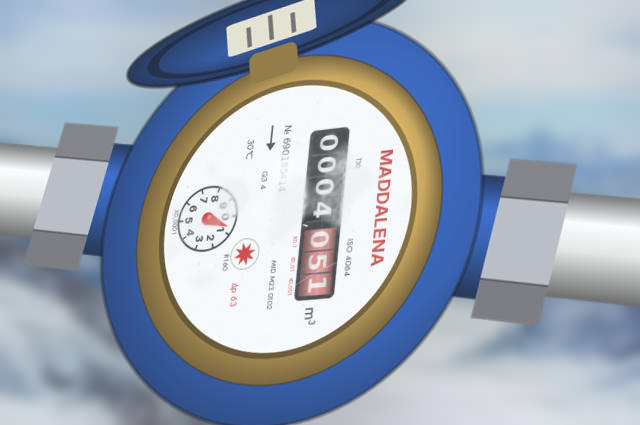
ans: m³ 4.0510
